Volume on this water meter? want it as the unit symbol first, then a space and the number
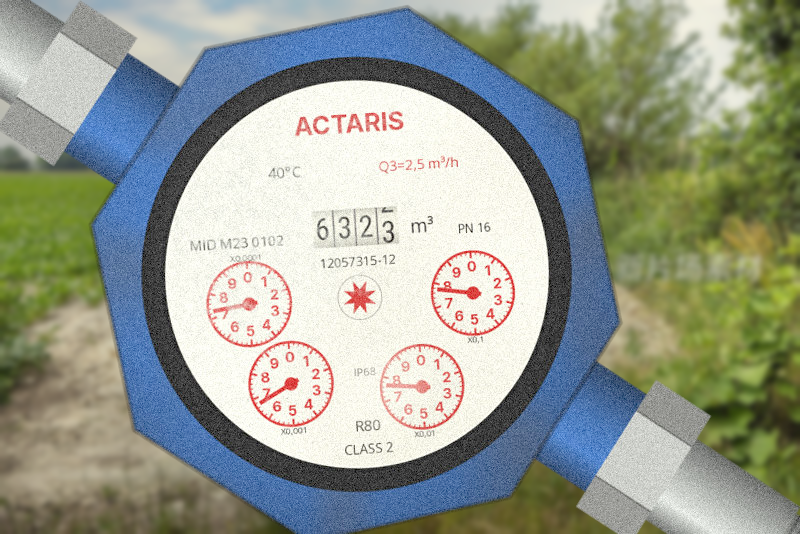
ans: m³ 6322.7767
